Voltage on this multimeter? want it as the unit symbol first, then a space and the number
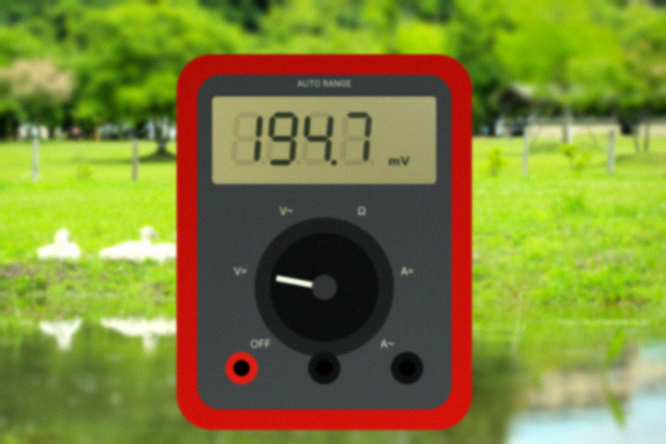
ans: mV 194.7
